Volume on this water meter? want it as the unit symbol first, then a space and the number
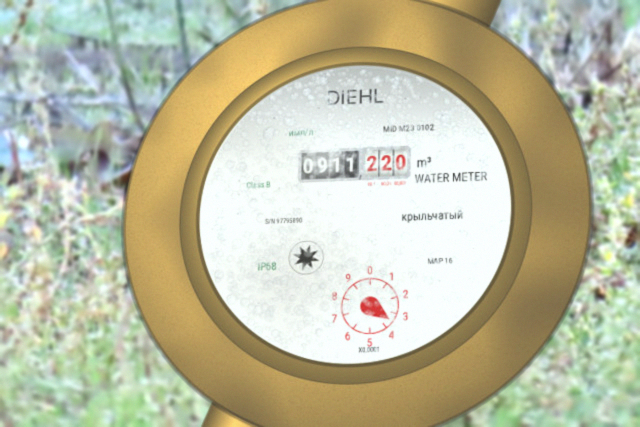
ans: m³ 911.2203
